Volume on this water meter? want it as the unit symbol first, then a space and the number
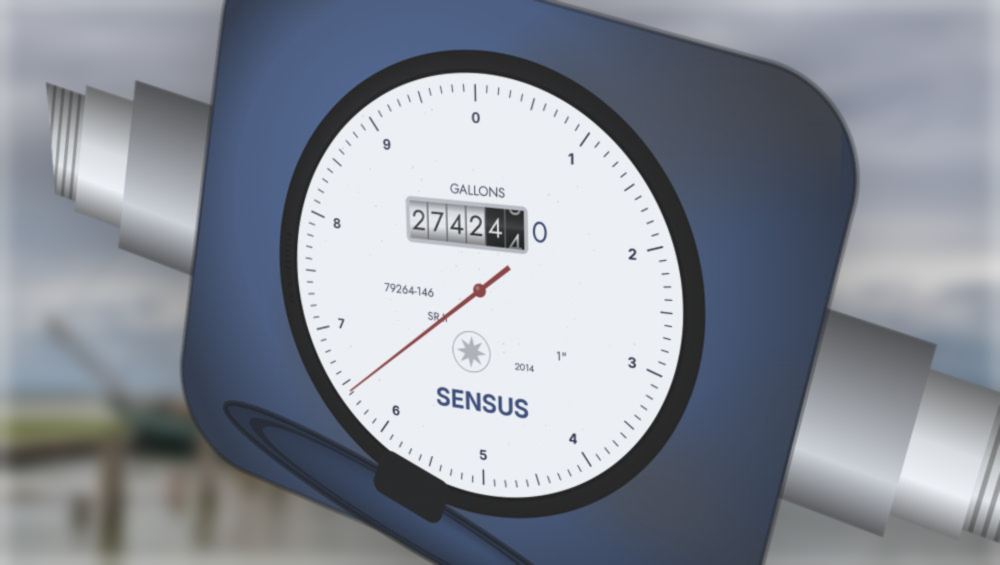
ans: gal 2742436.4
